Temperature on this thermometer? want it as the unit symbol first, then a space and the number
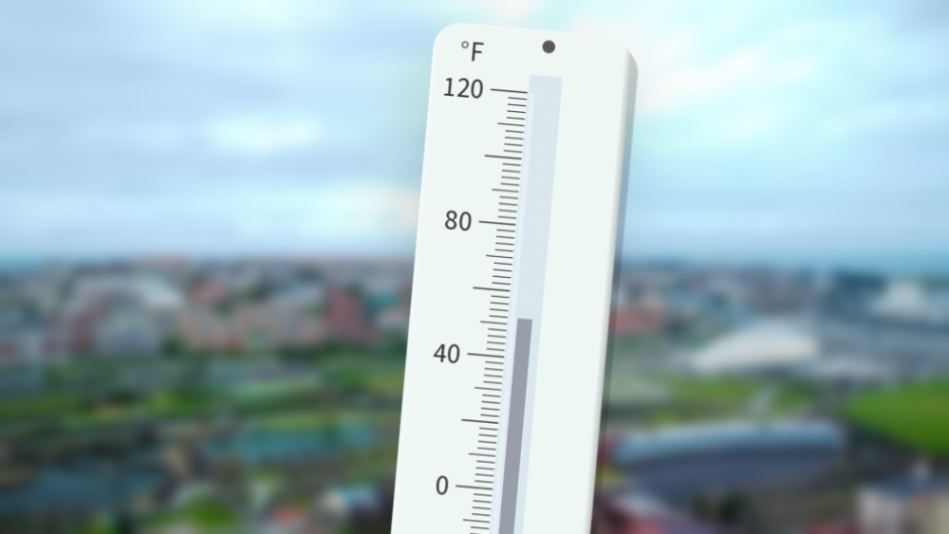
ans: °F 52
